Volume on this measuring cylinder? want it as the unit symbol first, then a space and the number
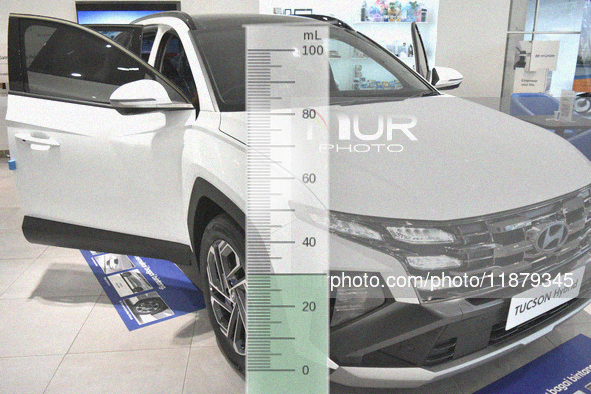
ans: mL 30
